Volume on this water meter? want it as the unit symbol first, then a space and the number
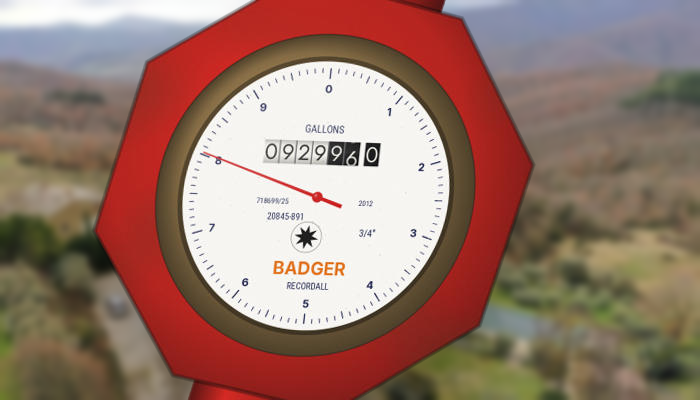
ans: gal 929958.0
